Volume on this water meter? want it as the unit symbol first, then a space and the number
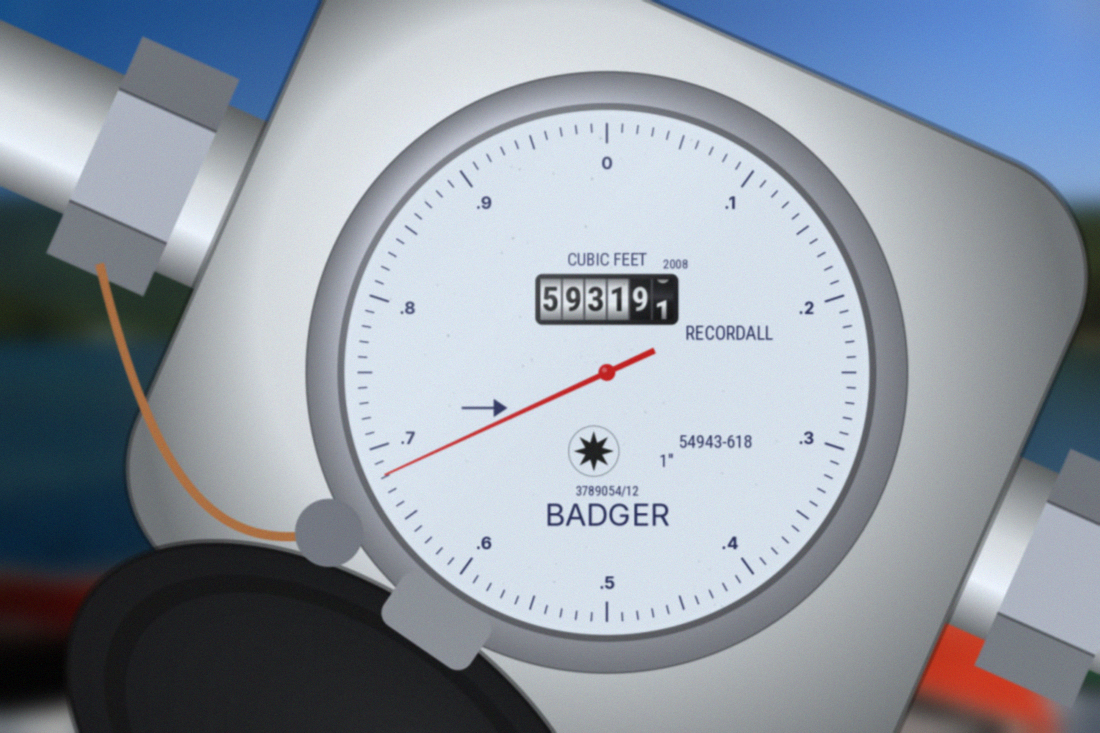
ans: ft³ 593190.68
